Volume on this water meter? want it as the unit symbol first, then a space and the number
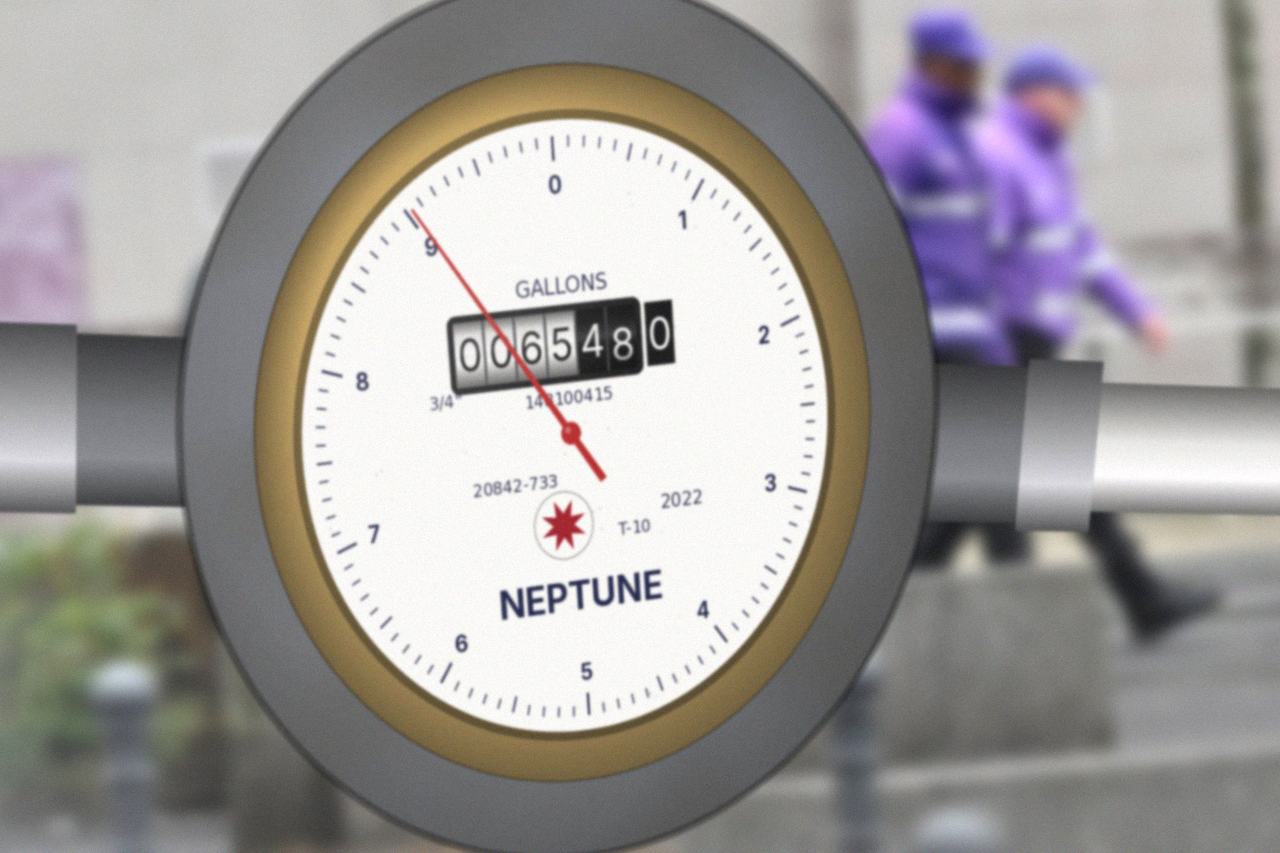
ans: gal 65479.0
